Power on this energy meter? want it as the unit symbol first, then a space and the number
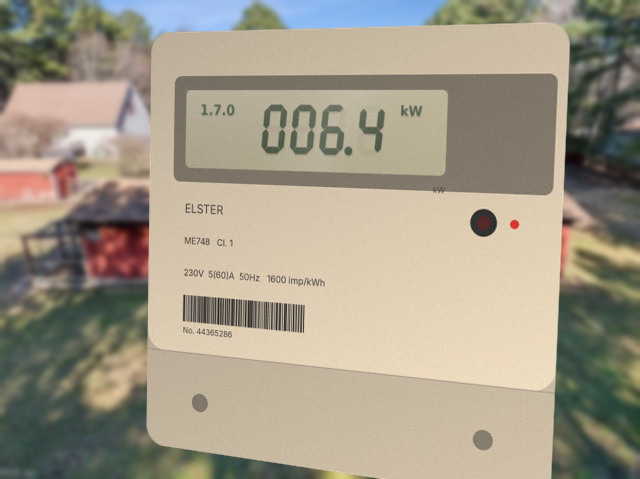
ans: kW 6.4
